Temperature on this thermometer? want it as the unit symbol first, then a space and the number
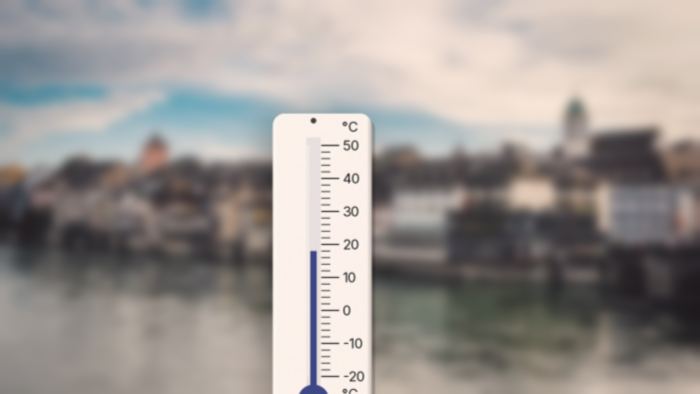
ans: °C 18
